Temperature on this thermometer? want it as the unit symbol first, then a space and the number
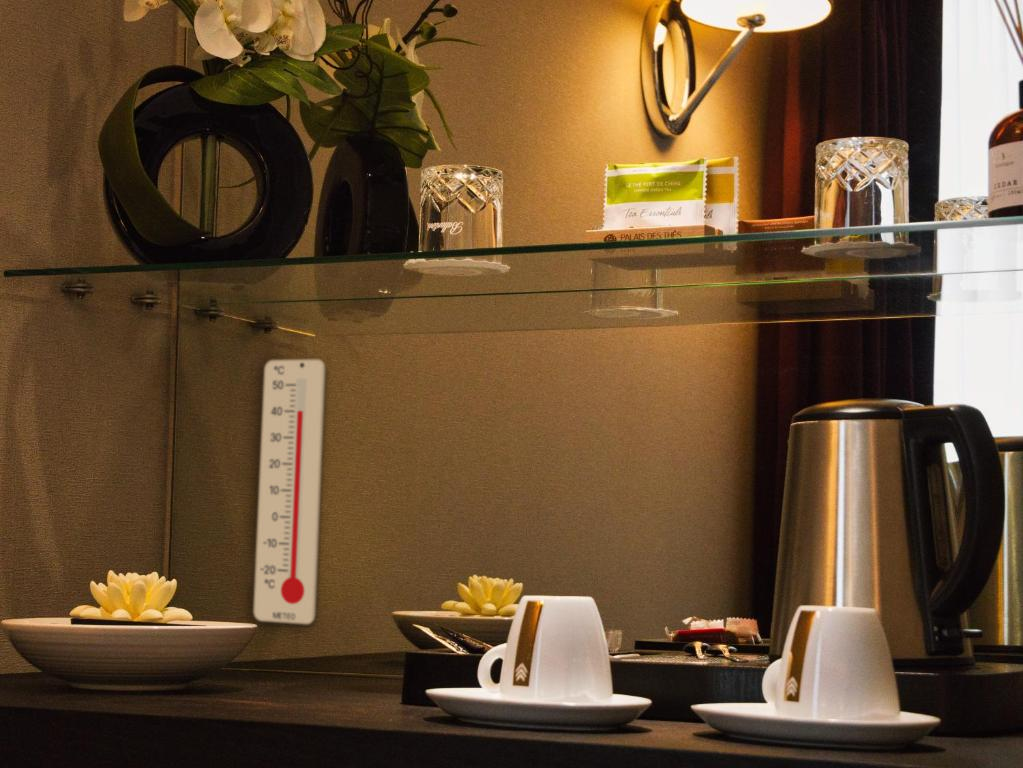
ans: °C 40
